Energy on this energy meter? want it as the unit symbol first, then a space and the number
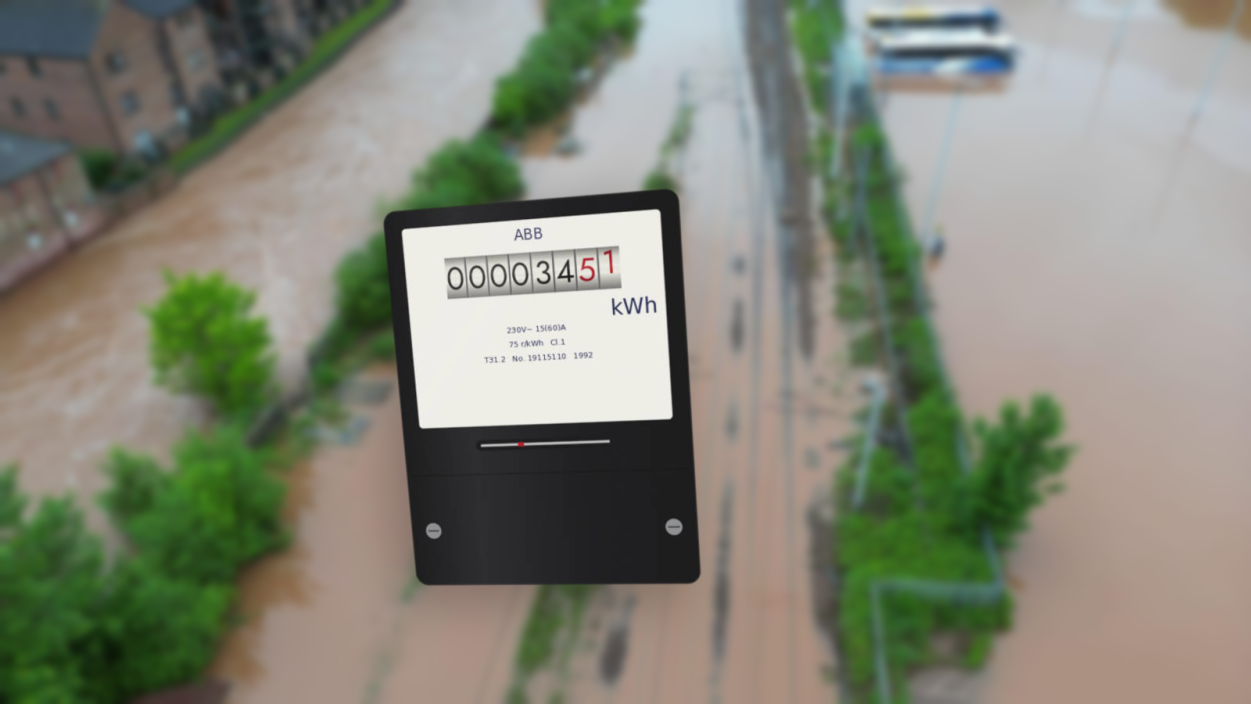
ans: kWh 34.51
